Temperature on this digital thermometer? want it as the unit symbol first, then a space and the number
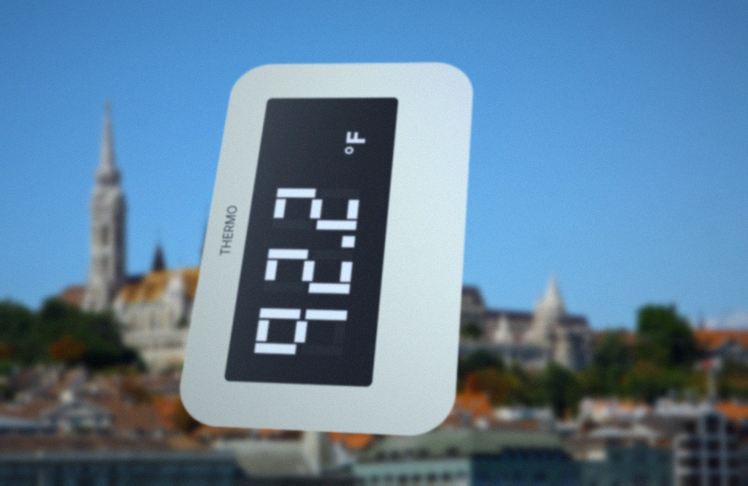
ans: °F 92.2
